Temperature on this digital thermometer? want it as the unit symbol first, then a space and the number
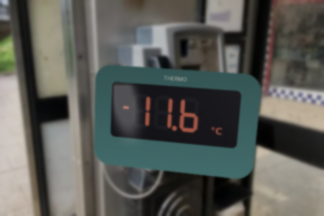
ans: °C -11.6
